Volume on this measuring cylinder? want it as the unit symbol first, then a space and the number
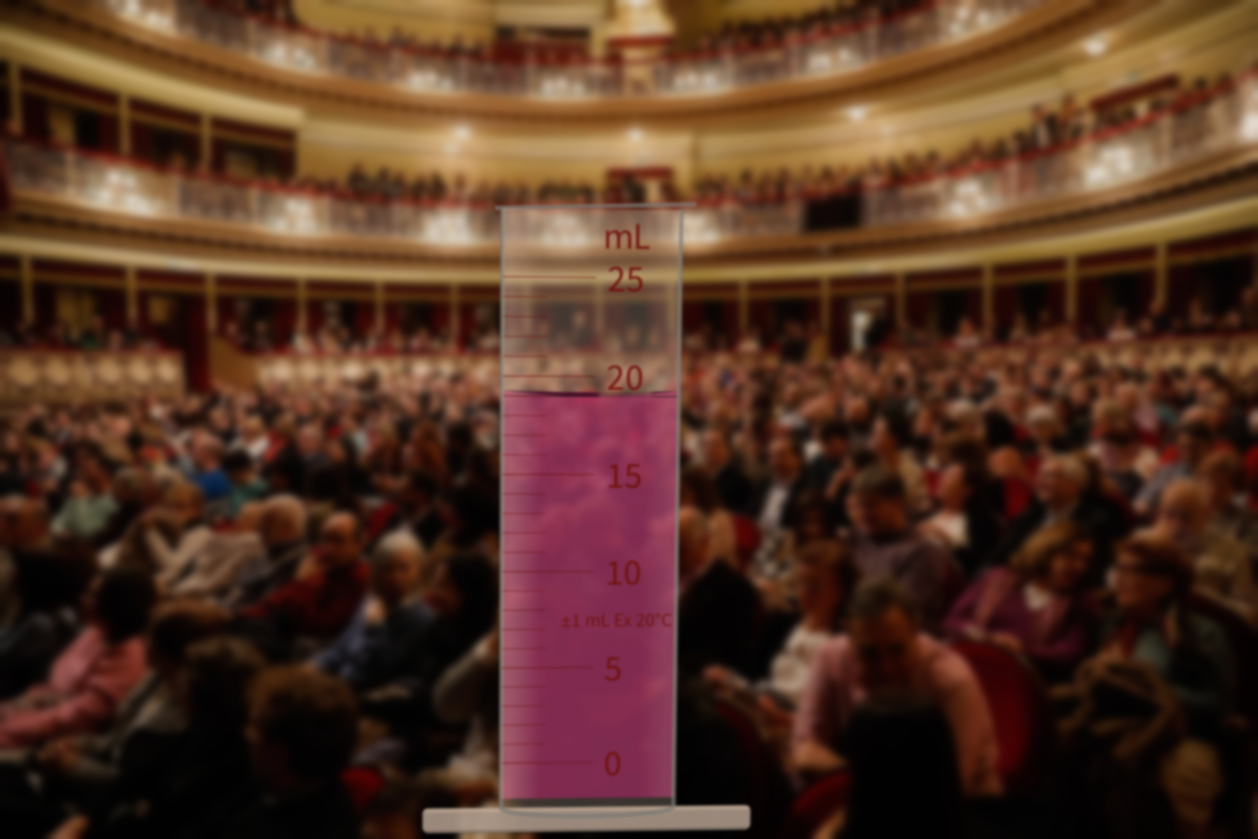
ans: mL 19
